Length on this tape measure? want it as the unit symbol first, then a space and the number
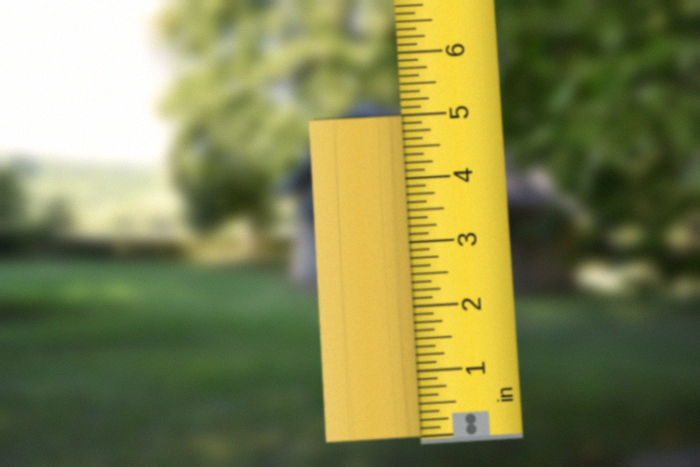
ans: in 5
